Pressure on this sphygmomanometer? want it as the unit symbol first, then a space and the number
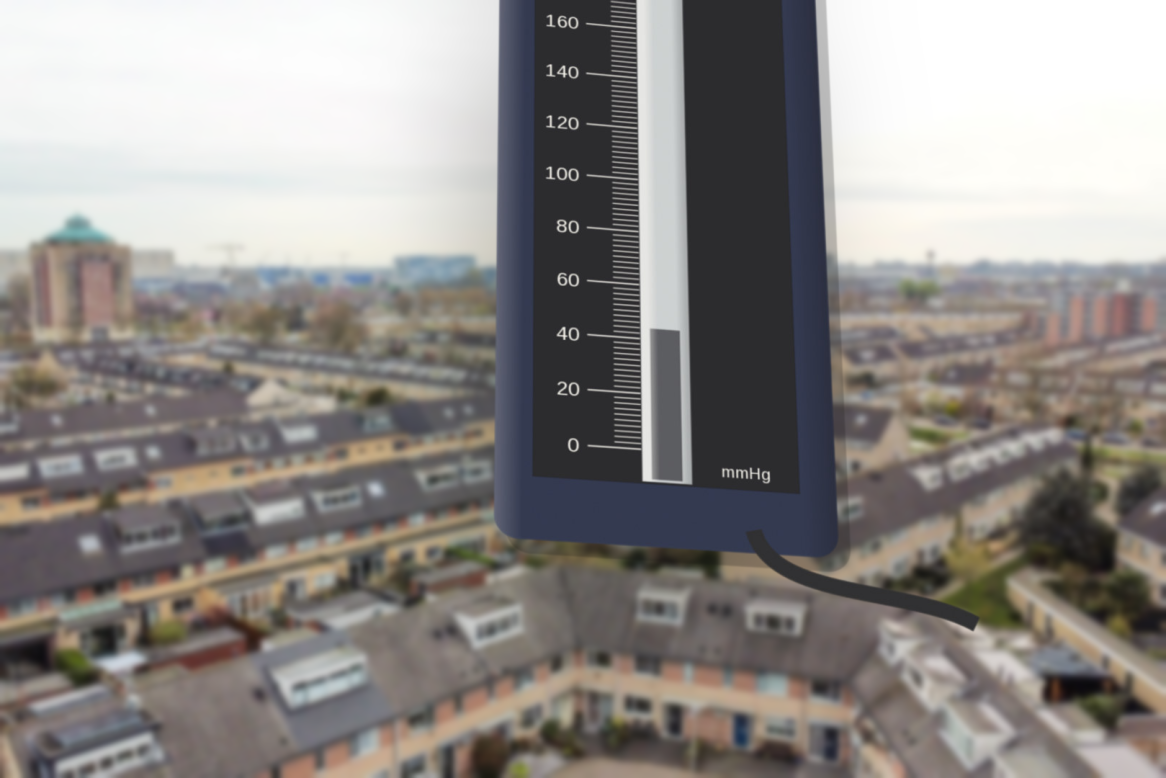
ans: mmHg 44
